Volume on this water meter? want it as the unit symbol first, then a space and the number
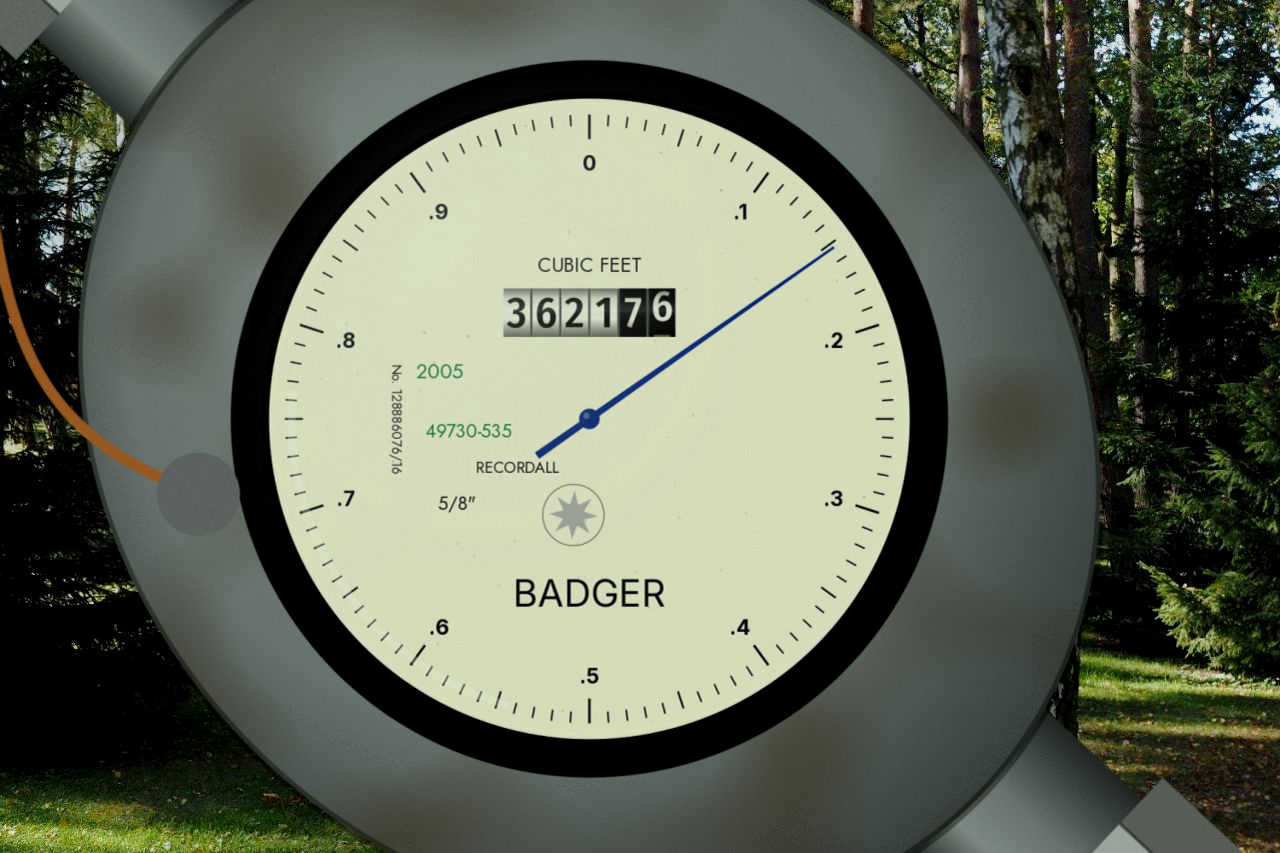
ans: ft³ 362176.15
